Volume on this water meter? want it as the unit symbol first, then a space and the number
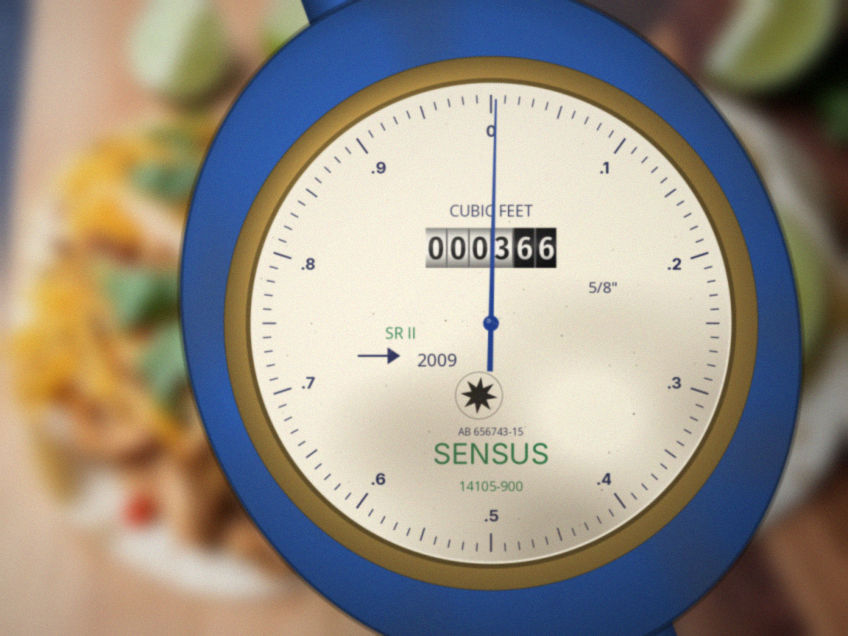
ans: ft³ 366.00
